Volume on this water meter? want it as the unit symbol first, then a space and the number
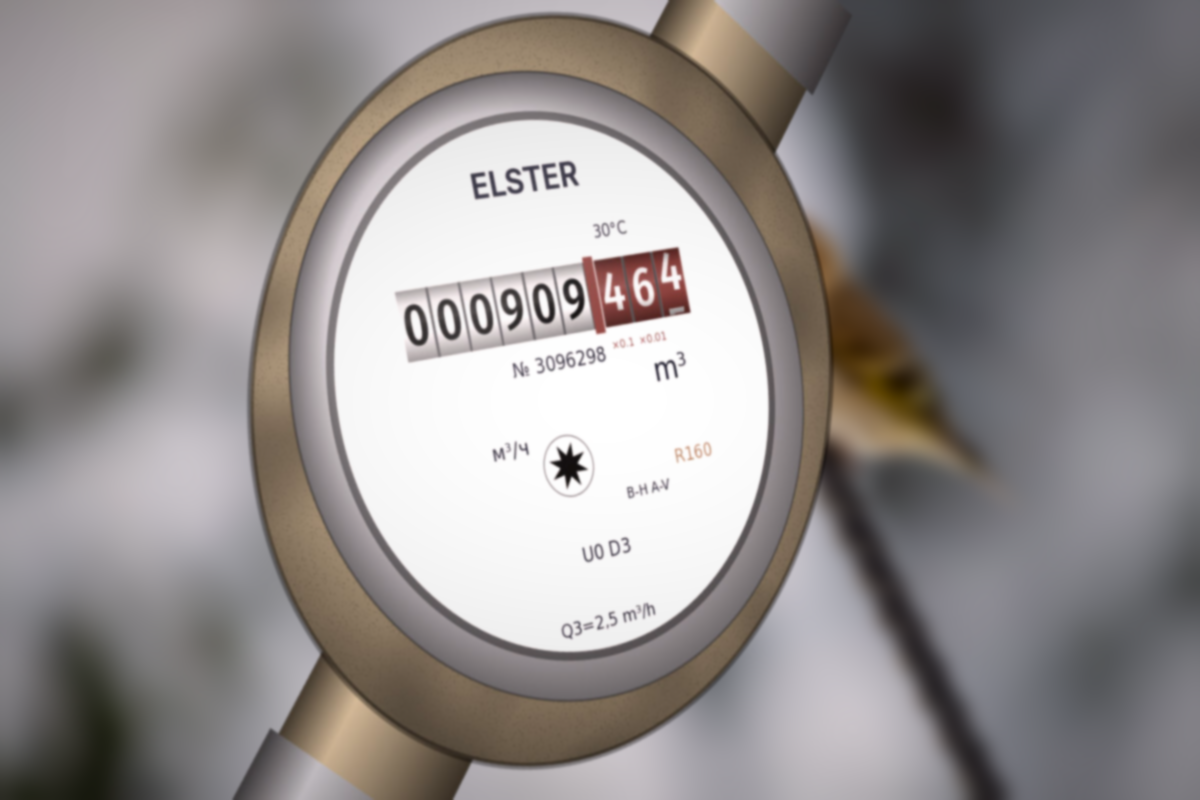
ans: m³ 909.464
